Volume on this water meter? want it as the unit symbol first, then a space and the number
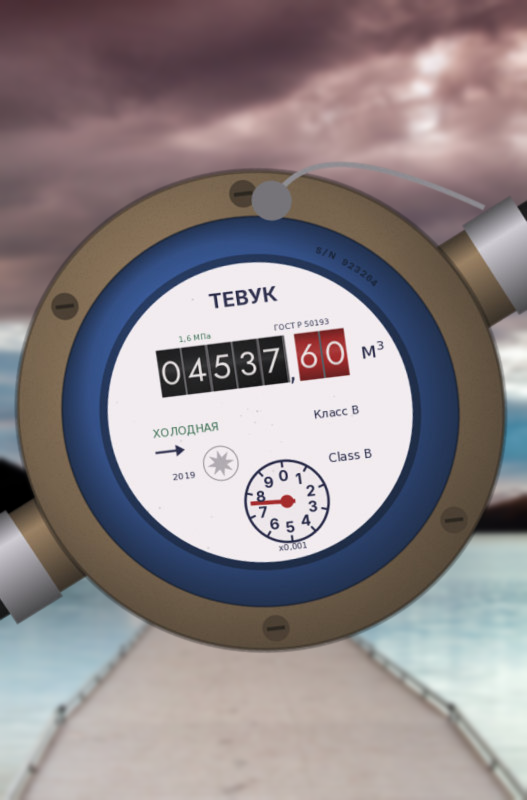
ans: m³ 4537.607
